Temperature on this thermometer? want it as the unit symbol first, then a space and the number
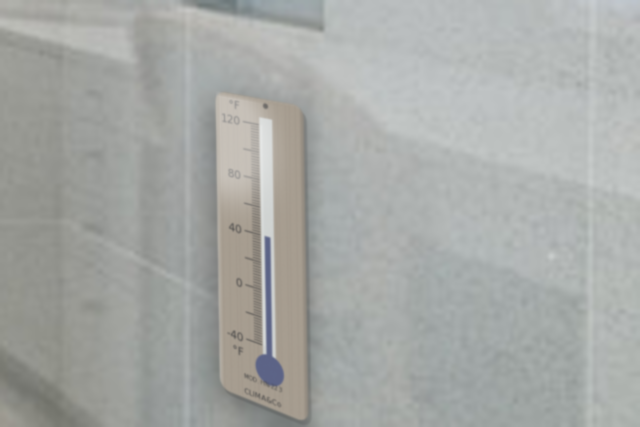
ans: °F 40
